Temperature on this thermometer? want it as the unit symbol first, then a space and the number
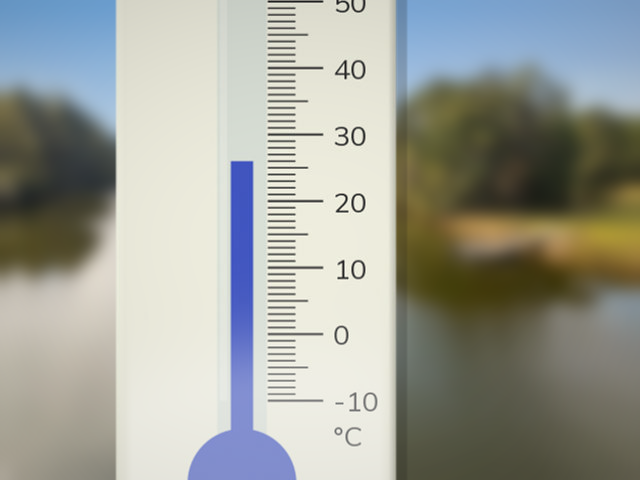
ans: °C 26
